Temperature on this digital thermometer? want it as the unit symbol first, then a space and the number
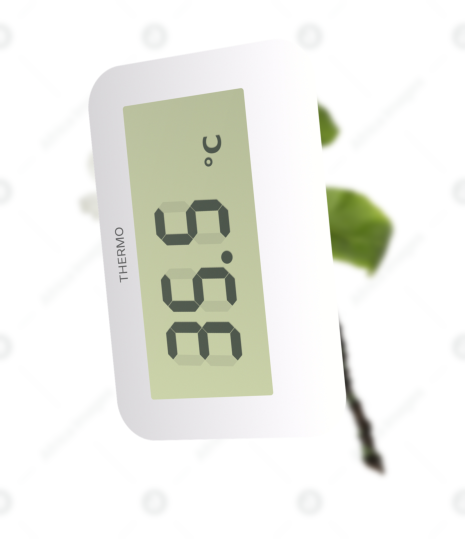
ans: °C 35.5
